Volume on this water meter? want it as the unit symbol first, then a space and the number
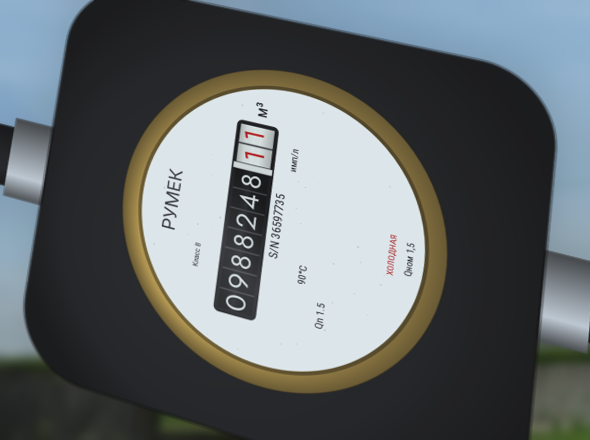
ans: m³ 988248.11
